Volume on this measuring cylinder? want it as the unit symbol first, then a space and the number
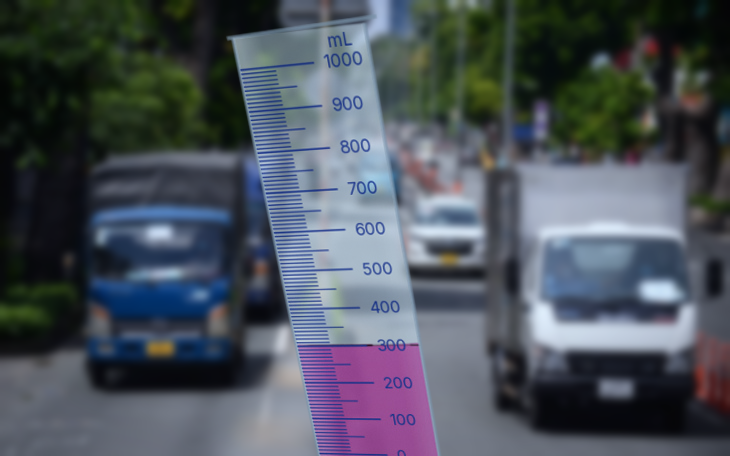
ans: mL 300
